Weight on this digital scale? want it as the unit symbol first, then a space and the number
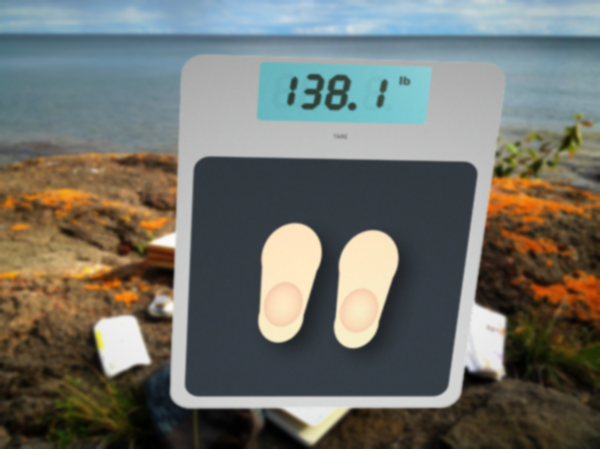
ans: lb 138.1
